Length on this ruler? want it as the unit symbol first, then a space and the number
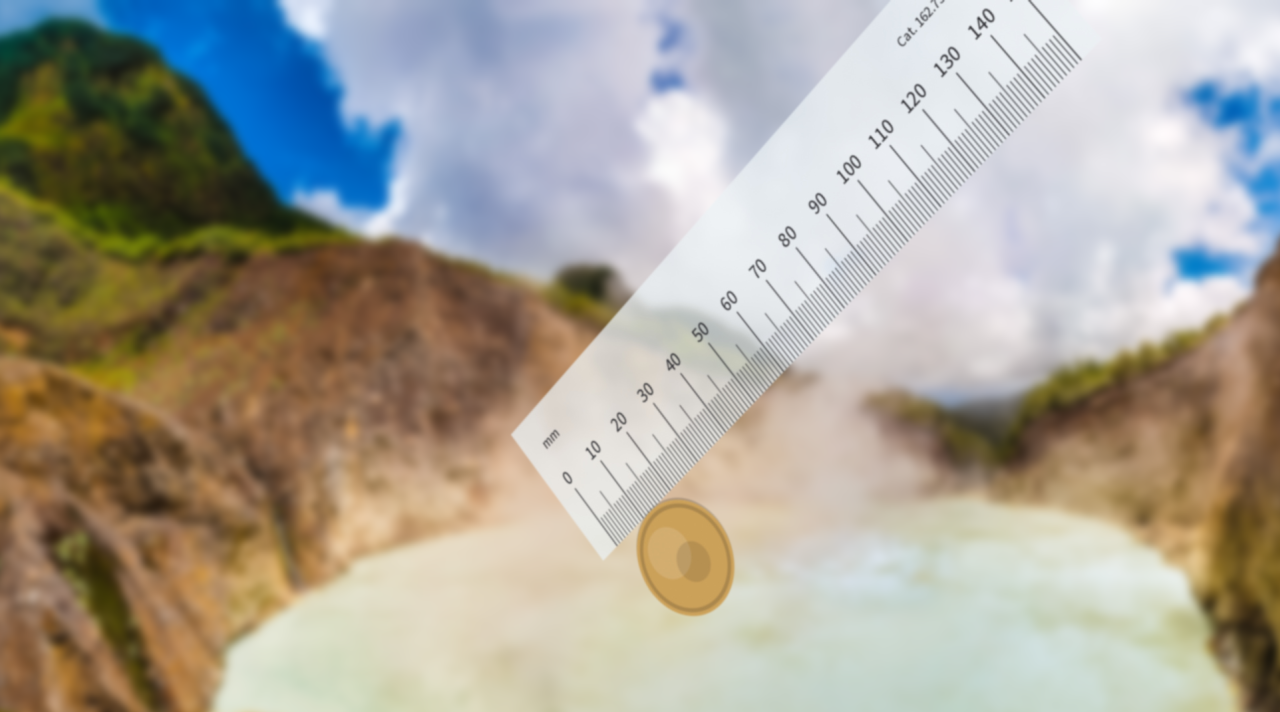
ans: mm 25
